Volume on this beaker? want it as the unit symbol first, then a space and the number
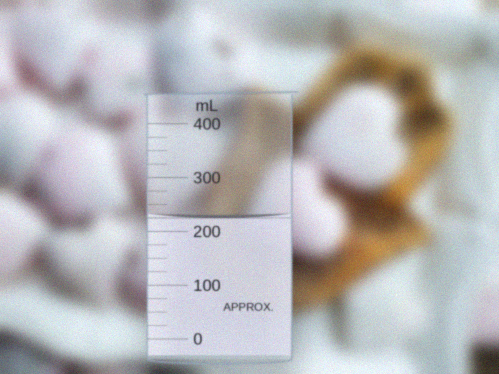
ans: mL 225
